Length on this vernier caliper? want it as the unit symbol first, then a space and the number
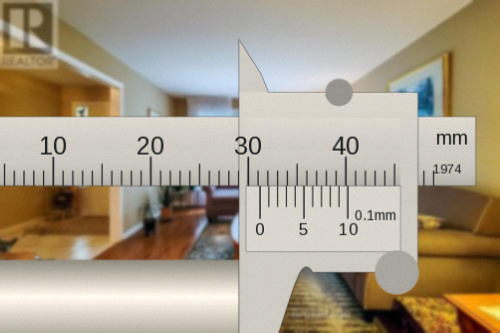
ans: mm 31.2
